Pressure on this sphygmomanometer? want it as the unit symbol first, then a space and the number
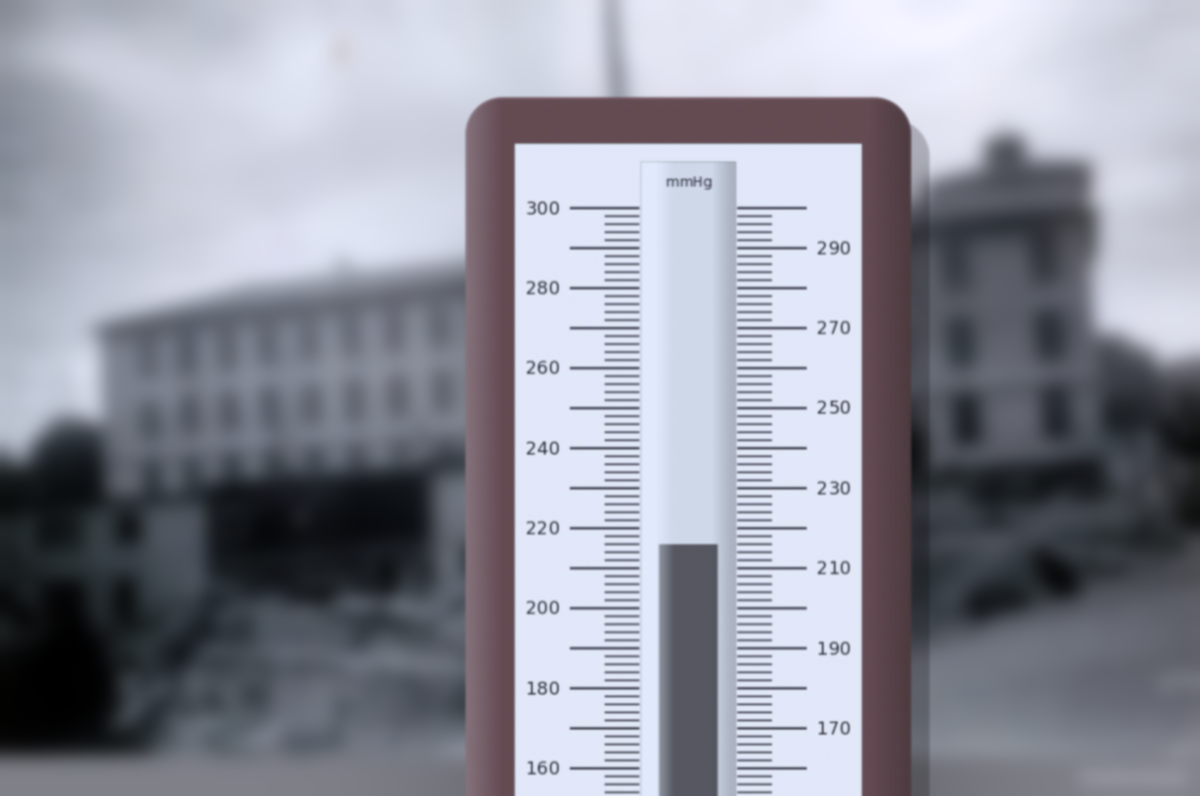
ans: mmHg 216
